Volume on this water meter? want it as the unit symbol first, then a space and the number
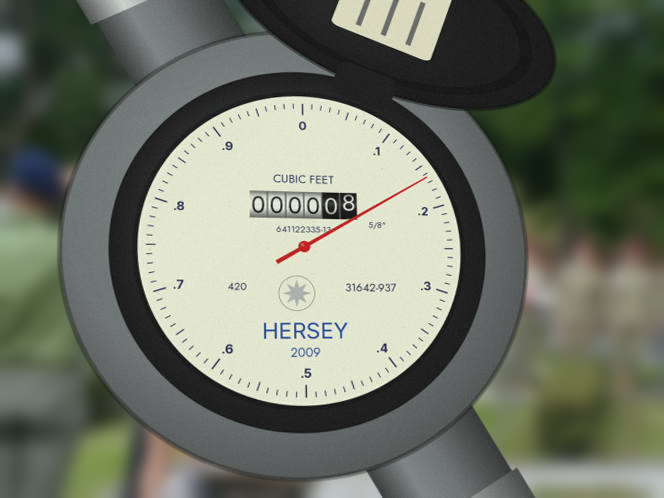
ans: ft³ 8.16
